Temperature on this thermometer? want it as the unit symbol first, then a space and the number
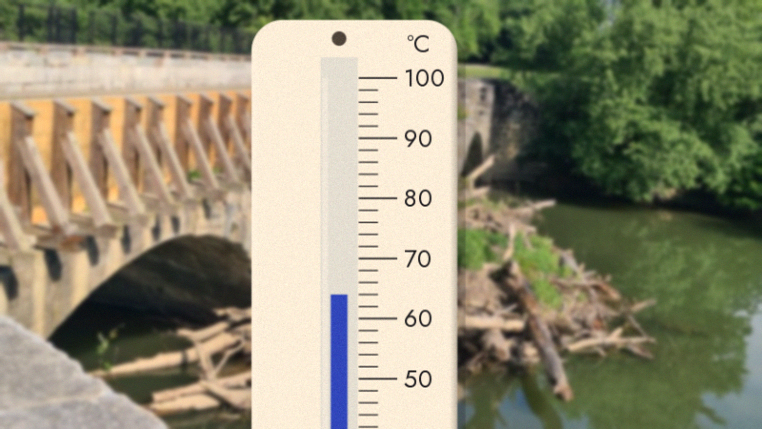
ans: °C 64
